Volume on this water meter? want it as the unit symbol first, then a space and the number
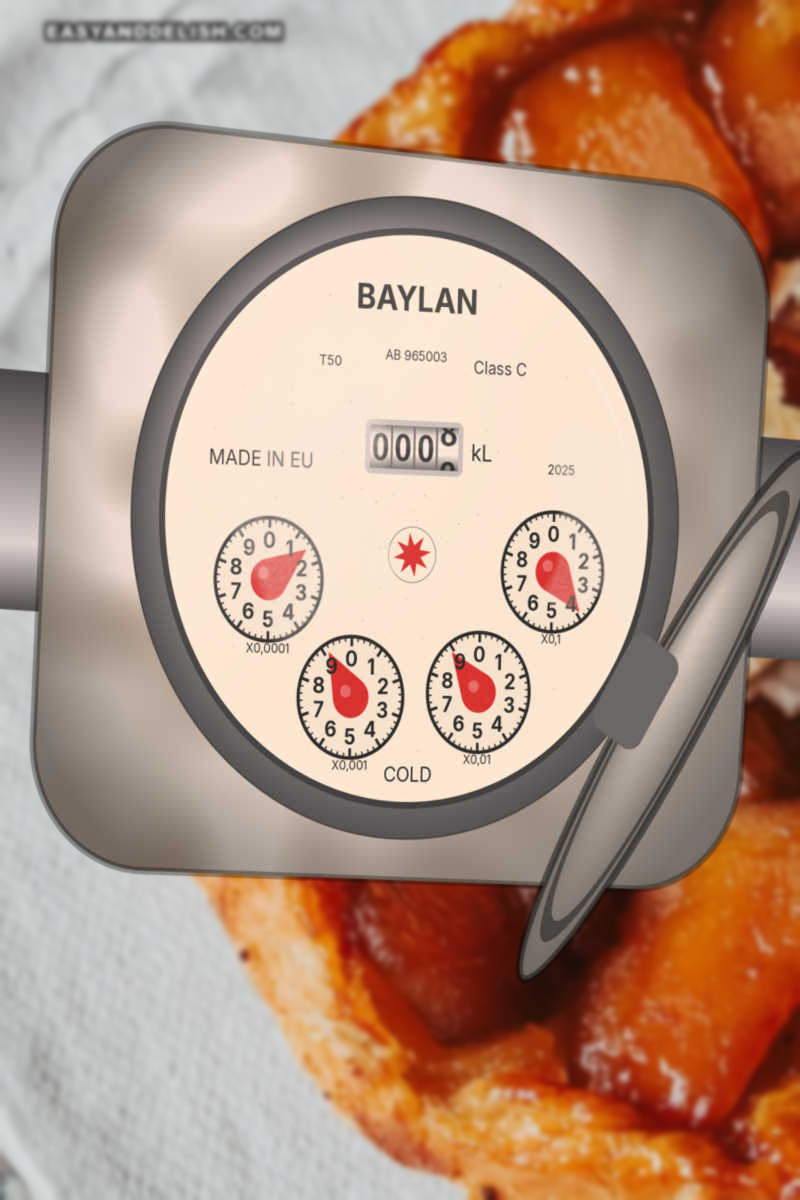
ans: kL 8.3891
